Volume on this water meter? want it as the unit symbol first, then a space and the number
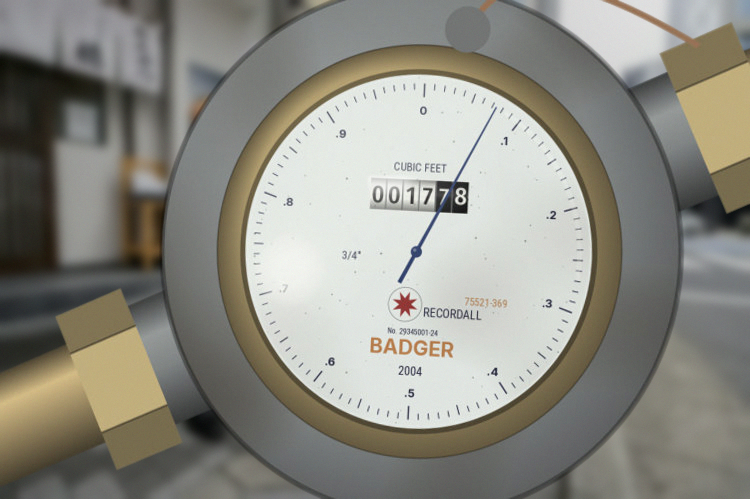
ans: ft³ 1778.07
